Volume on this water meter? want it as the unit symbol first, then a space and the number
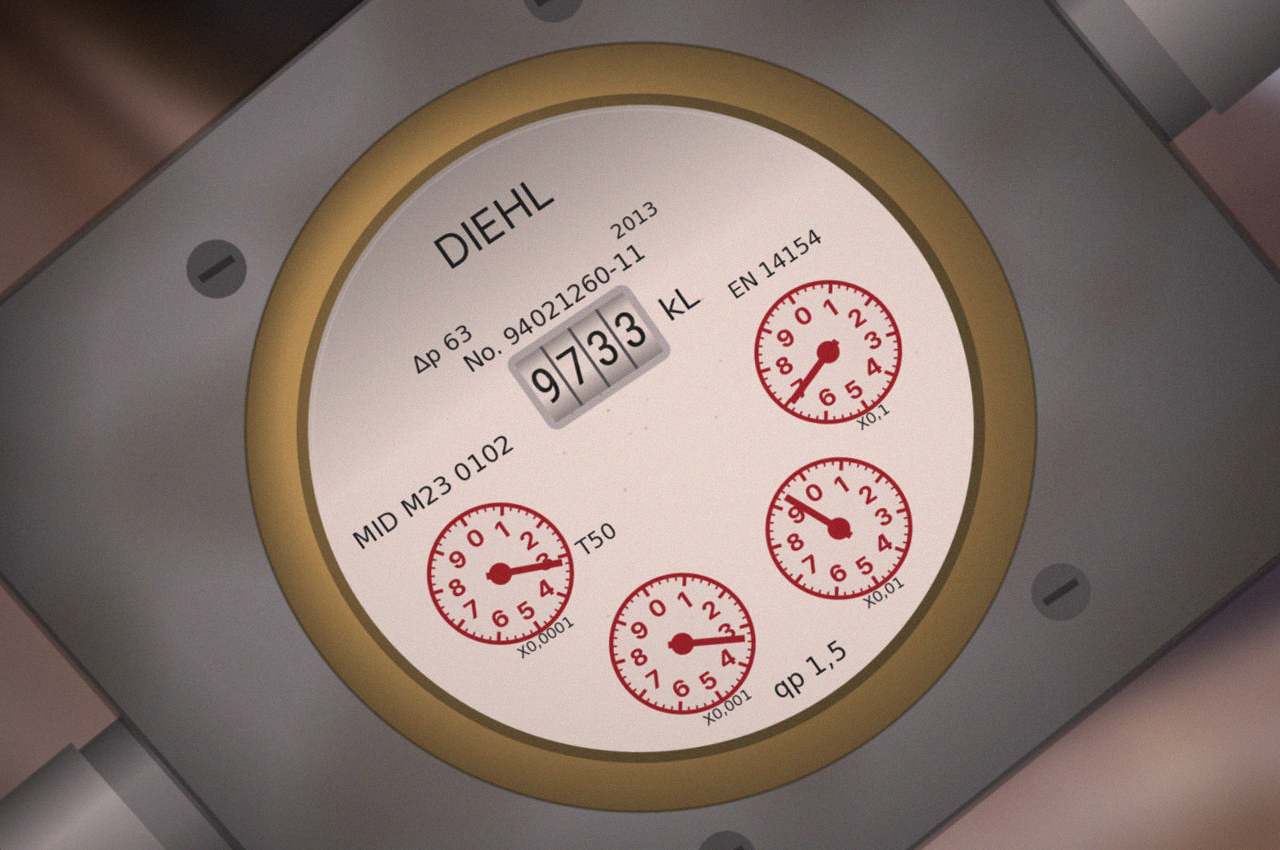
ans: kL 9733.6933
